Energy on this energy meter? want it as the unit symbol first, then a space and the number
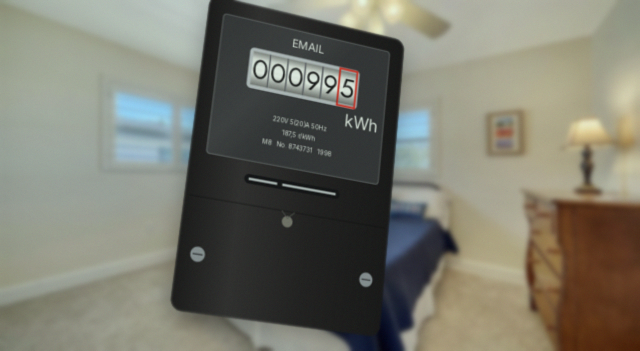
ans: kWh 99.5
